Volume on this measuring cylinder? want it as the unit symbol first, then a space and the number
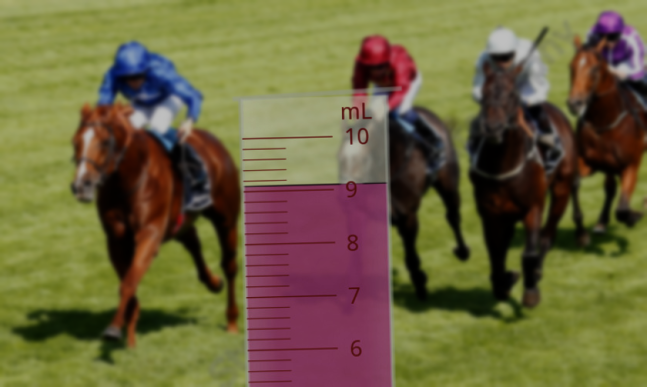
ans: mL 9.1
